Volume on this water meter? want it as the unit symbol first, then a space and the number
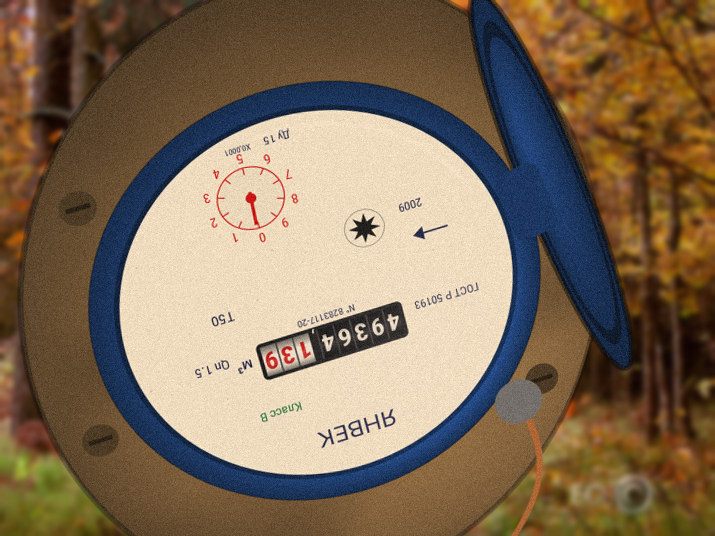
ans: m³ 49364.1390
